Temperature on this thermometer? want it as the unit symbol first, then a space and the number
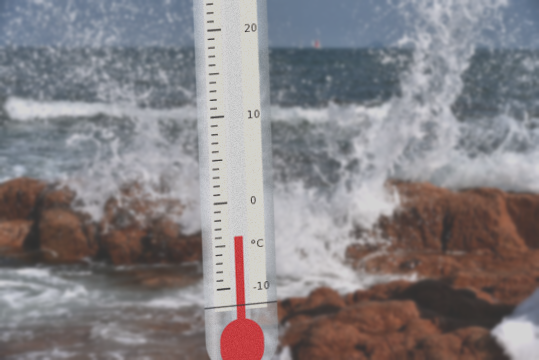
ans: °C -4
